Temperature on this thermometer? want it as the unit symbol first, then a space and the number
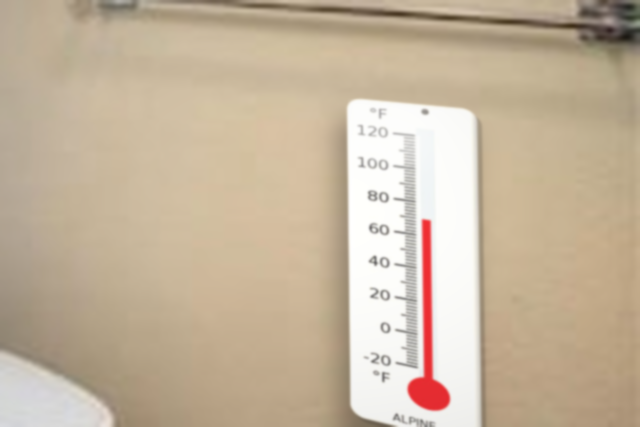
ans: °F 70
